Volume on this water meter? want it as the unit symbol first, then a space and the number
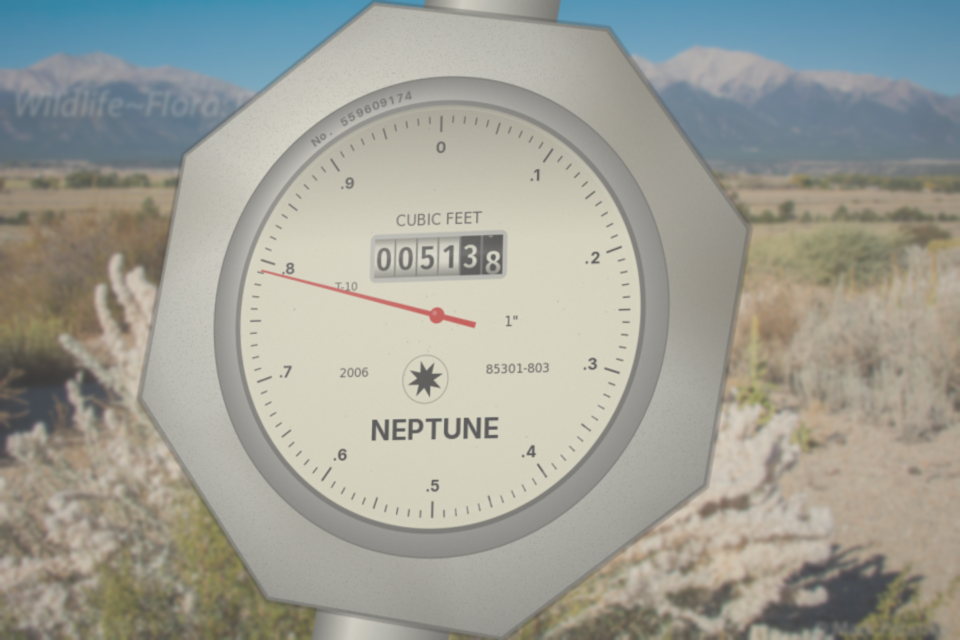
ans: ft³ 5137.79
